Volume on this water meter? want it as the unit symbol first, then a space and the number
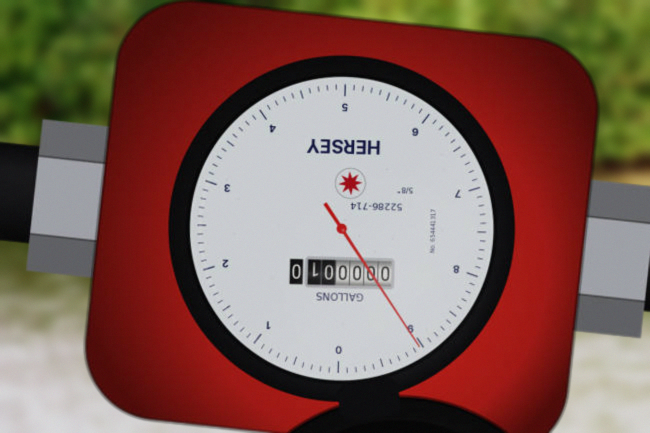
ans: gal 9.0
